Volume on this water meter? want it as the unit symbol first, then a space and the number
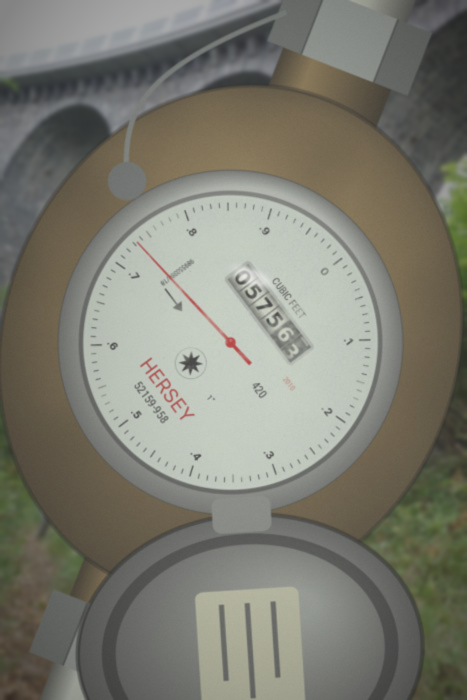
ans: ft³ 57562.73
